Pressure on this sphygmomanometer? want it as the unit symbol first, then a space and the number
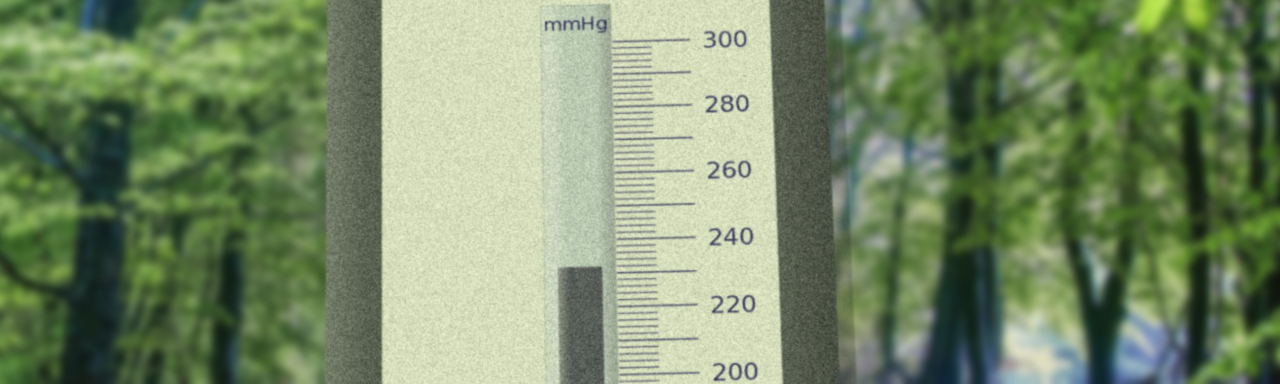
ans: mmHg 232
